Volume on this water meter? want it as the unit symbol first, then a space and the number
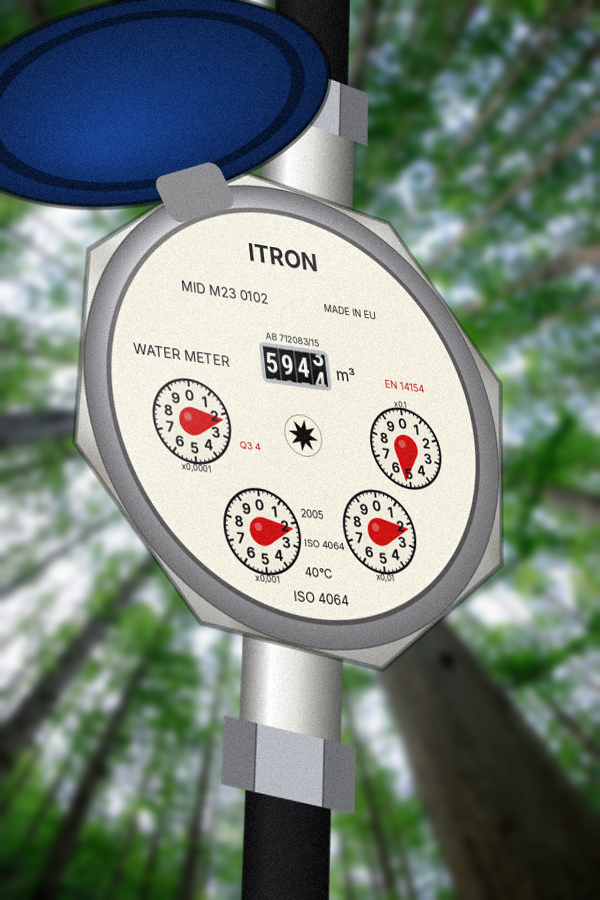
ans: m³ 5943.5222
